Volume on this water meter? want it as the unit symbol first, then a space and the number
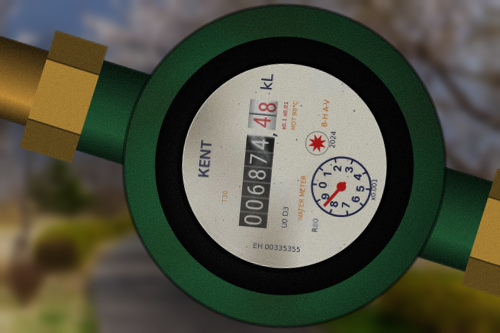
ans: kL 6874.478
